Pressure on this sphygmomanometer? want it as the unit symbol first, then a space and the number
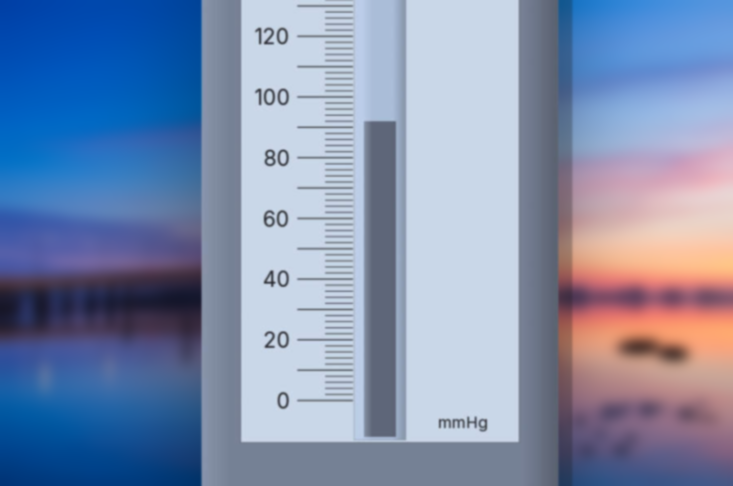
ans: mmHg 92
